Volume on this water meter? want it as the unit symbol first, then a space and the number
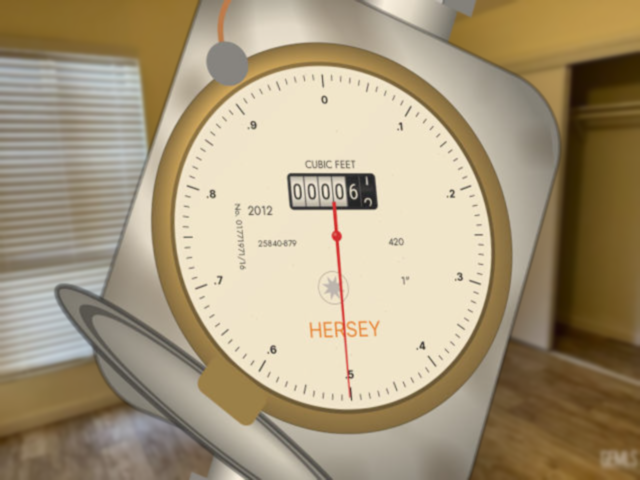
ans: ft³ 61.50
